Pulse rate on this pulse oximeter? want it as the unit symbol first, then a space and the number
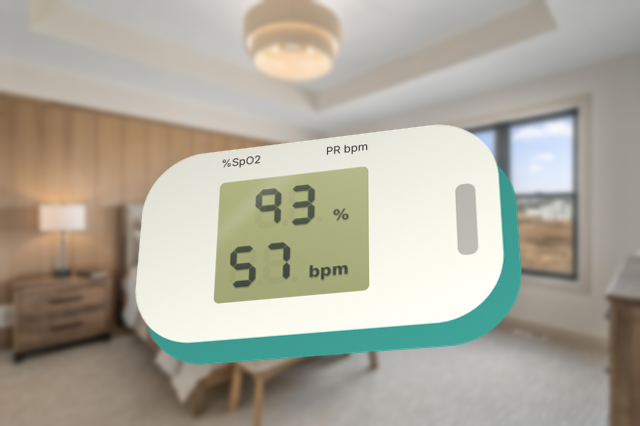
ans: bpm 57
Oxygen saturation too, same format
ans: % 93
